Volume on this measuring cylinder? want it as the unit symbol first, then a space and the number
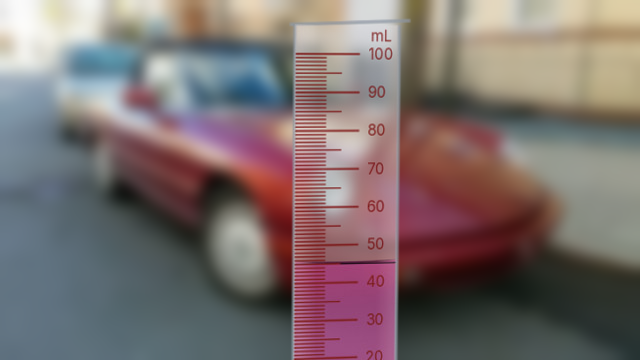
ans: mL 45
